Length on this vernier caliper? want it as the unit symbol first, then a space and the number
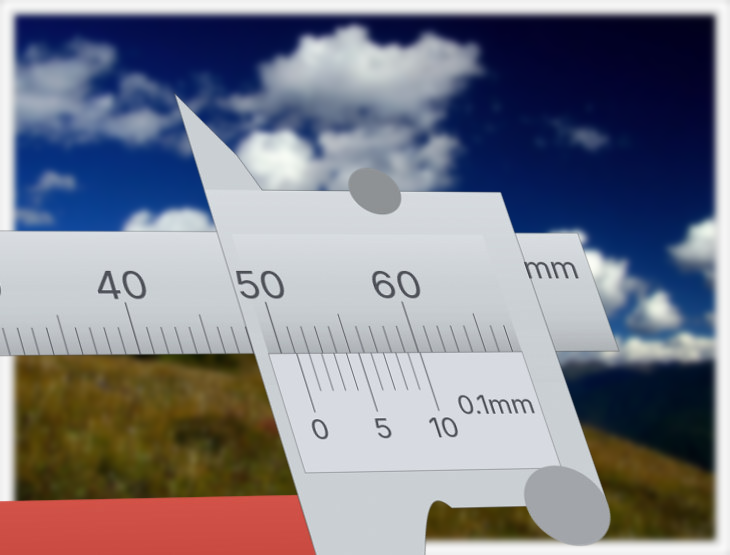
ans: mm 51.1
